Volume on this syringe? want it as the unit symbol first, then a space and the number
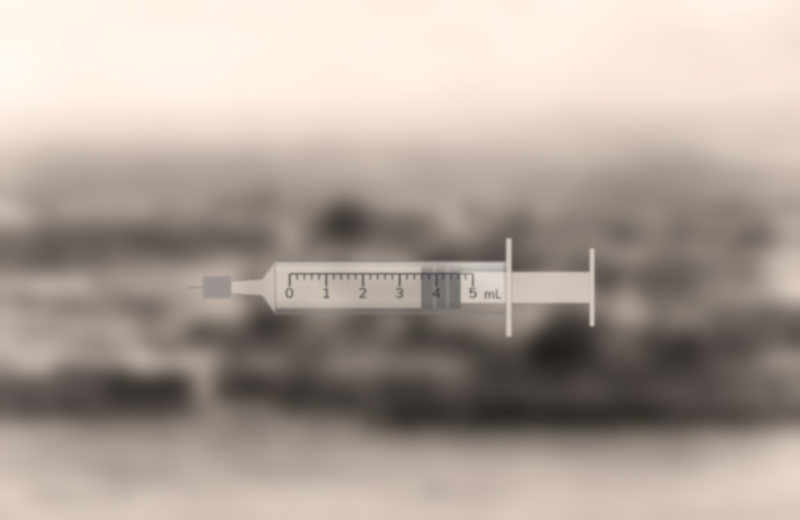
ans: mL 3.6
